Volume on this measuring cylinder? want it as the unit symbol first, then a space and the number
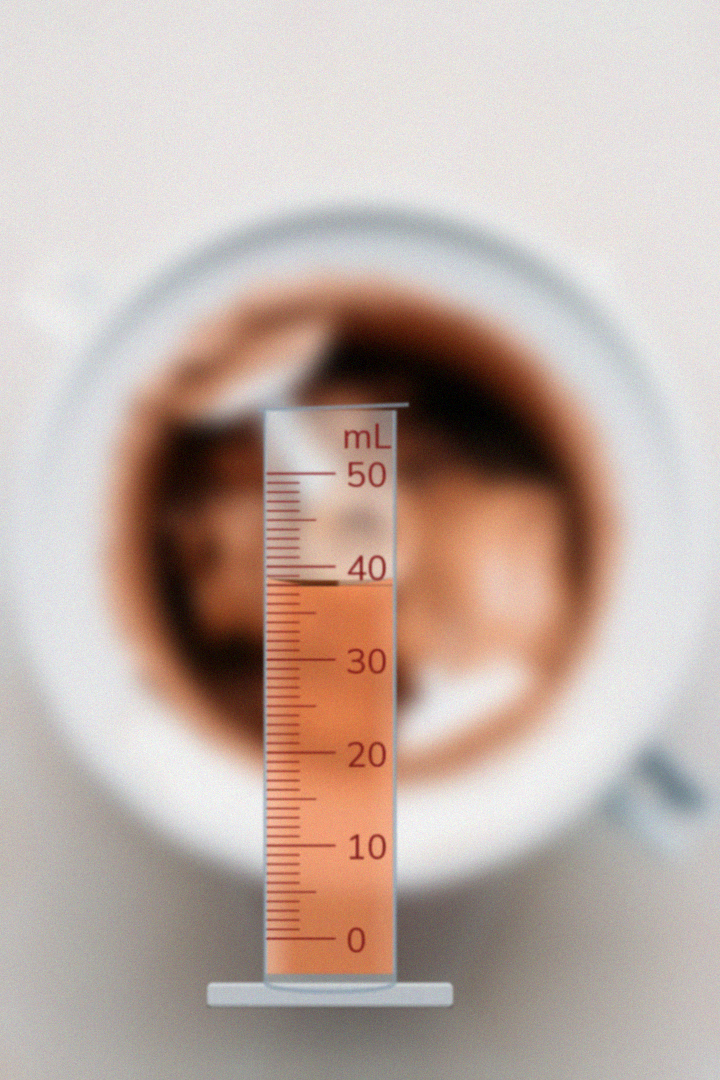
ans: mL 38
